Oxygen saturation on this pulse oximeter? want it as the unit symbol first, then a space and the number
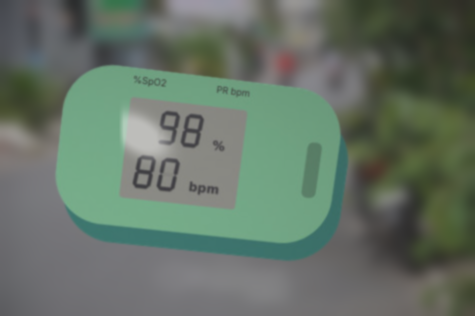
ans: % 98
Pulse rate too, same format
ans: bpm 80
